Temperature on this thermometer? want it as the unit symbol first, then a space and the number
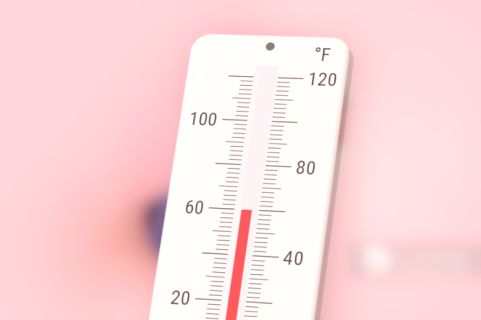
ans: °F 60
